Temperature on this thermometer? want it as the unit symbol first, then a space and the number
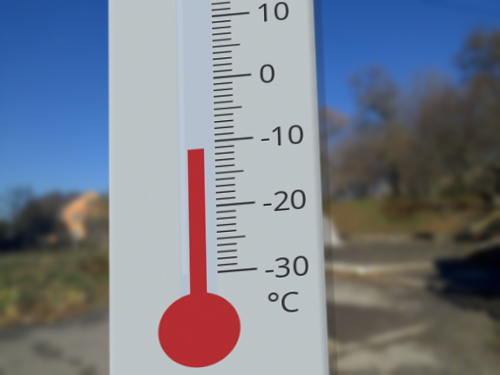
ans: °C -11
